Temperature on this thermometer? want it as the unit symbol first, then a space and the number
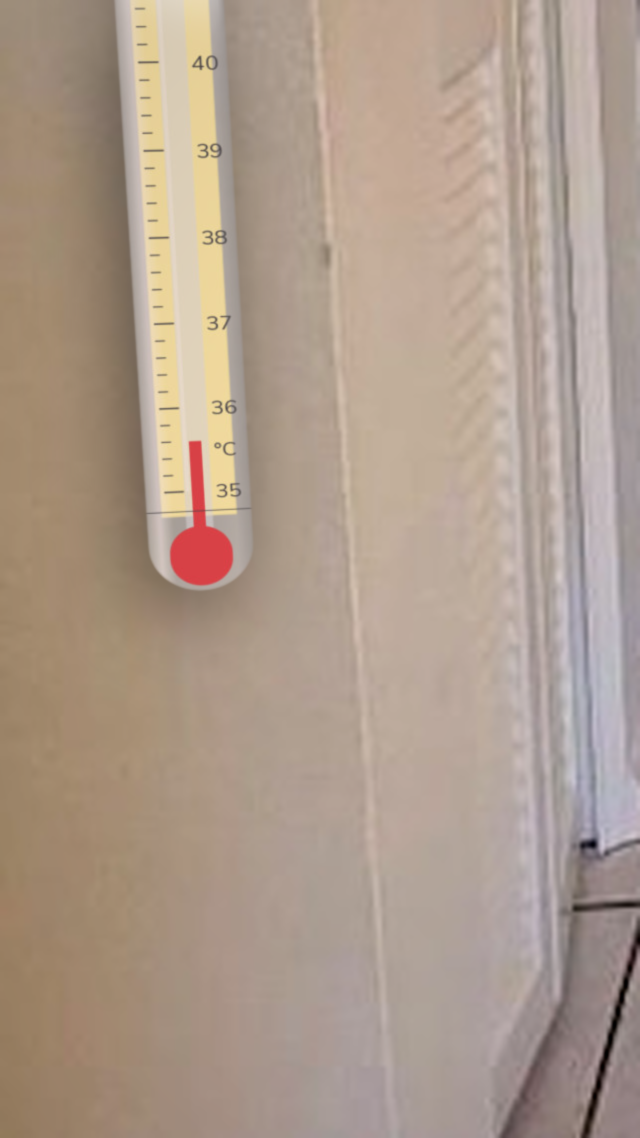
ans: °C 35.6
